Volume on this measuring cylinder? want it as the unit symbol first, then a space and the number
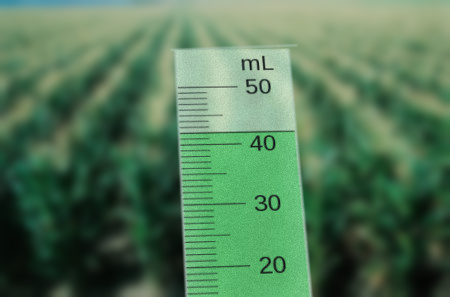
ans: mL 42
